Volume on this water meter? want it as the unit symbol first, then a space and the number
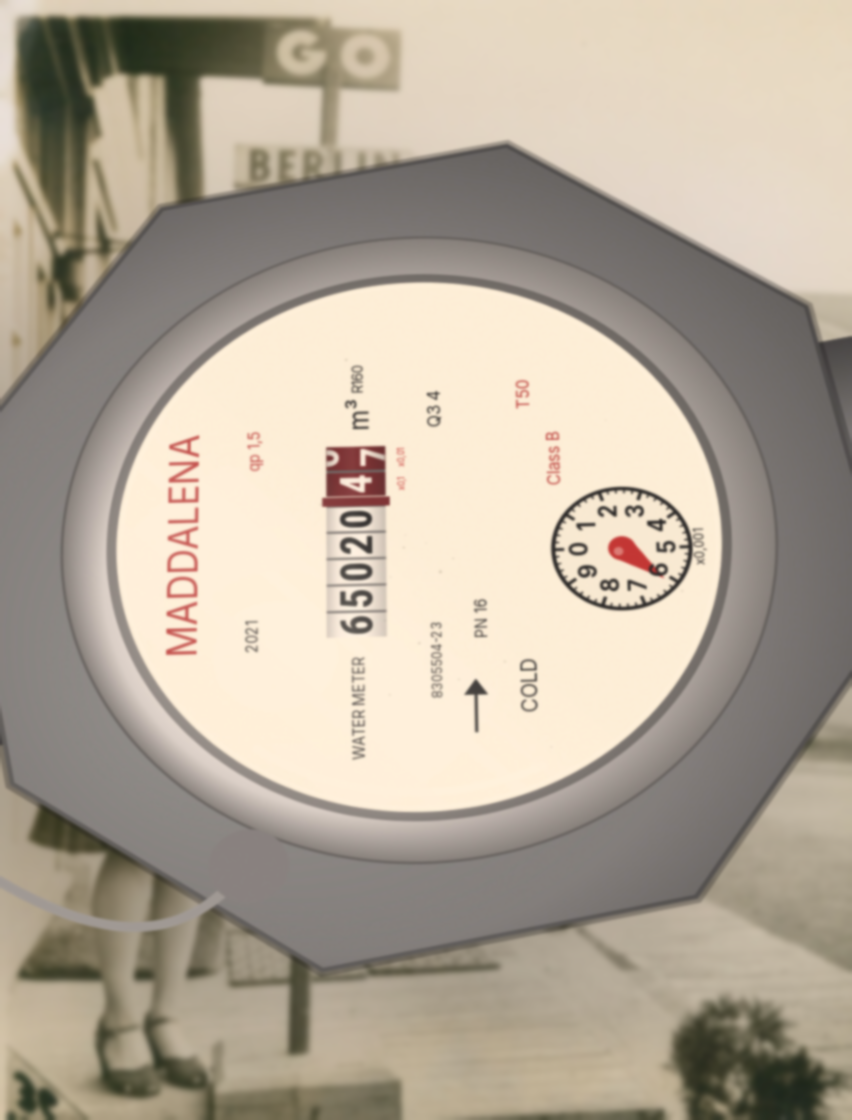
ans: m³ 65020.466
